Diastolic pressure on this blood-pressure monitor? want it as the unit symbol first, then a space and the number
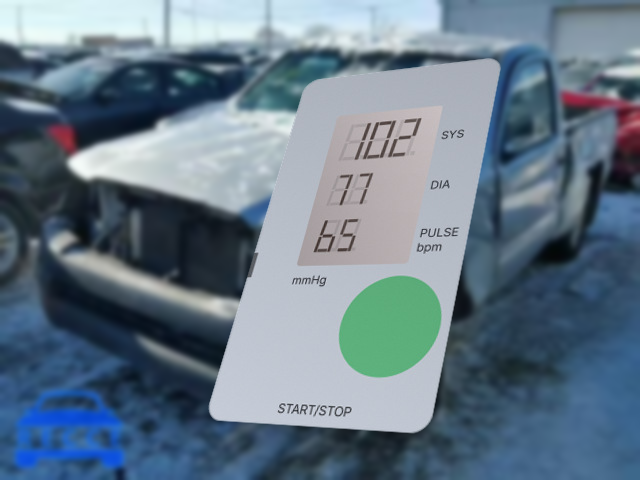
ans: mmHg 77
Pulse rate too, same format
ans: bpm 65
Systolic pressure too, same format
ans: mmHg 102
